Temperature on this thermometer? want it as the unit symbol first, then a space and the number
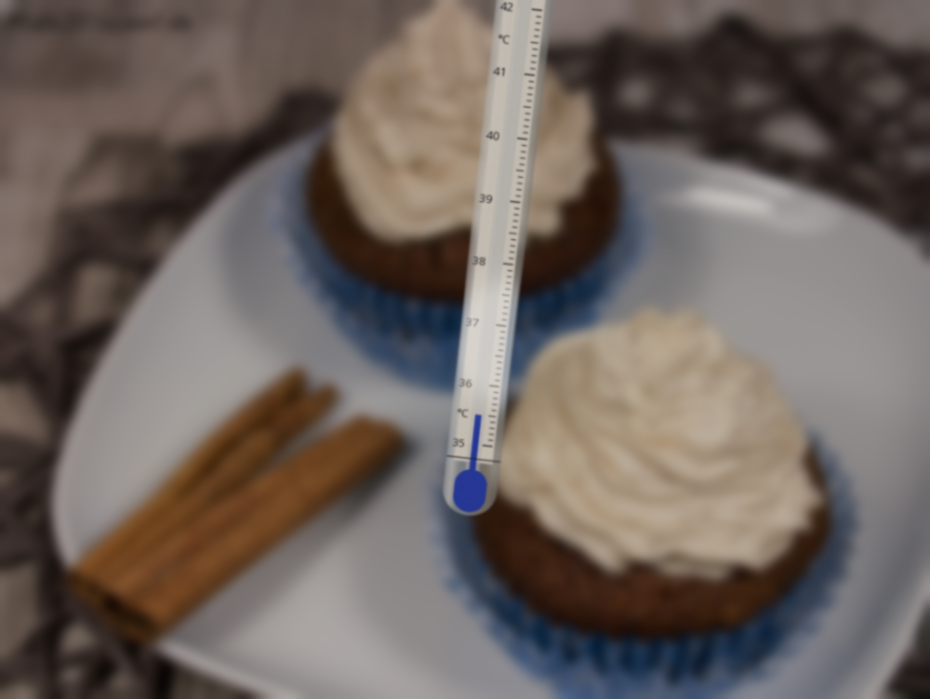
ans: °C 35.5
